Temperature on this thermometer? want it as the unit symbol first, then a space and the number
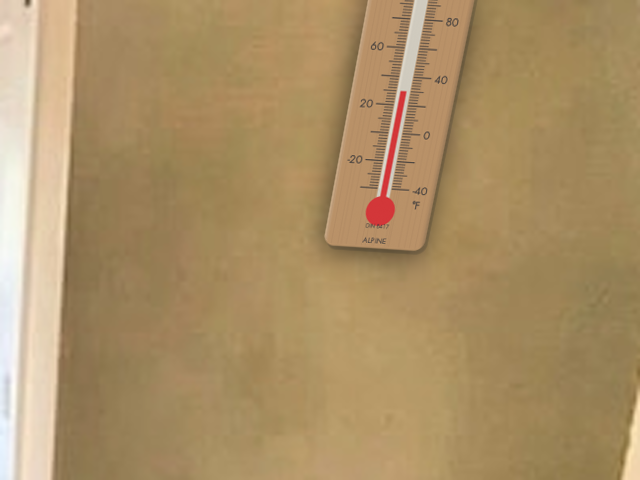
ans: °F 30
